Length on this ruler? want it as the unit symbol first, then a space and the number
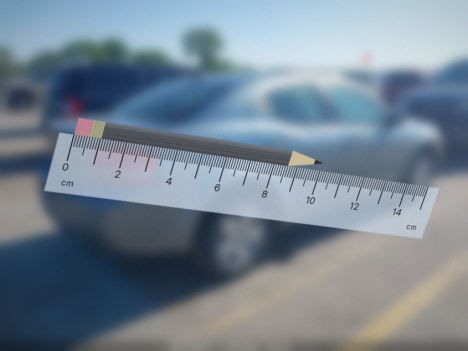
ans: cm 10
